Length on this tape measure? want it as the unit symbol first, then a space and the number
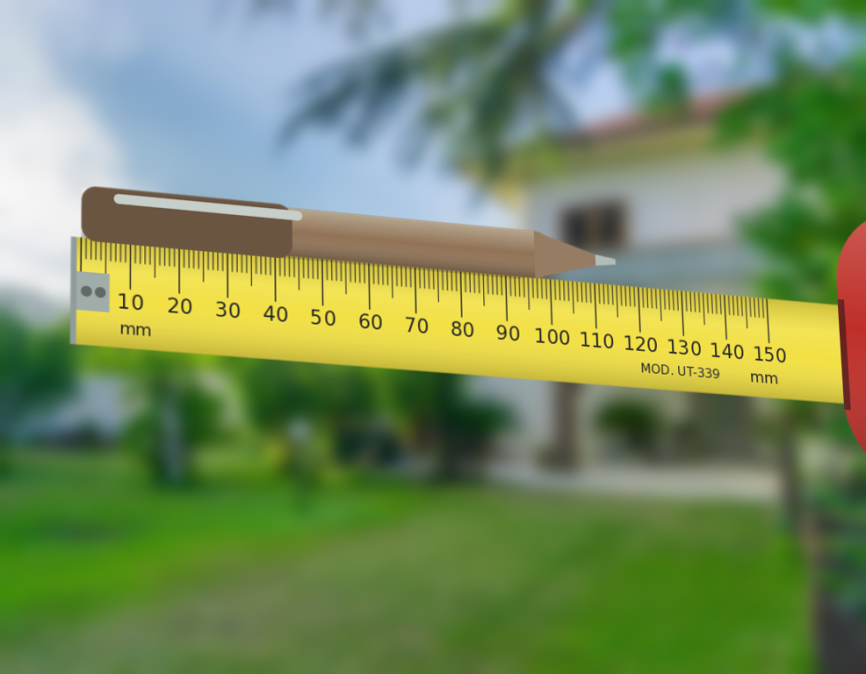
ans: mm 115
